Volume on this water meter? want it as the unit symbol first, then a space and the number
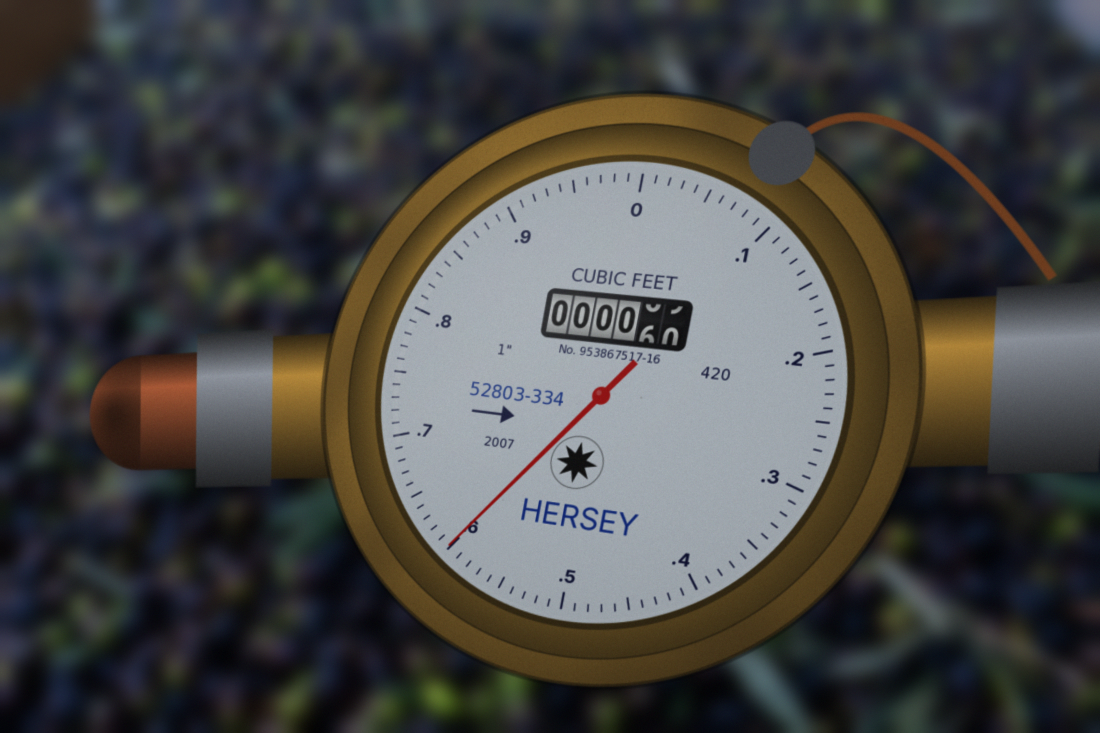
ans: ft³ 59.60
